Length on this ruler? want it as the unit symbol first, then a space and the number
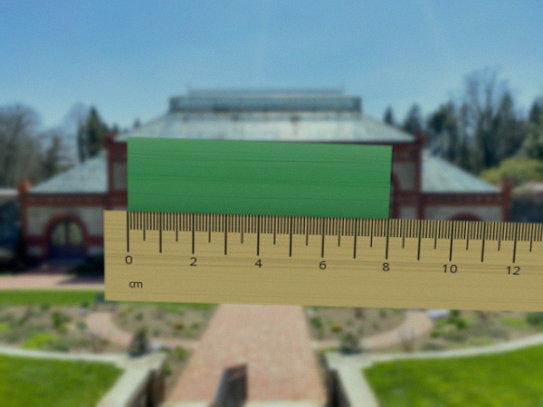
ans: cm 8
